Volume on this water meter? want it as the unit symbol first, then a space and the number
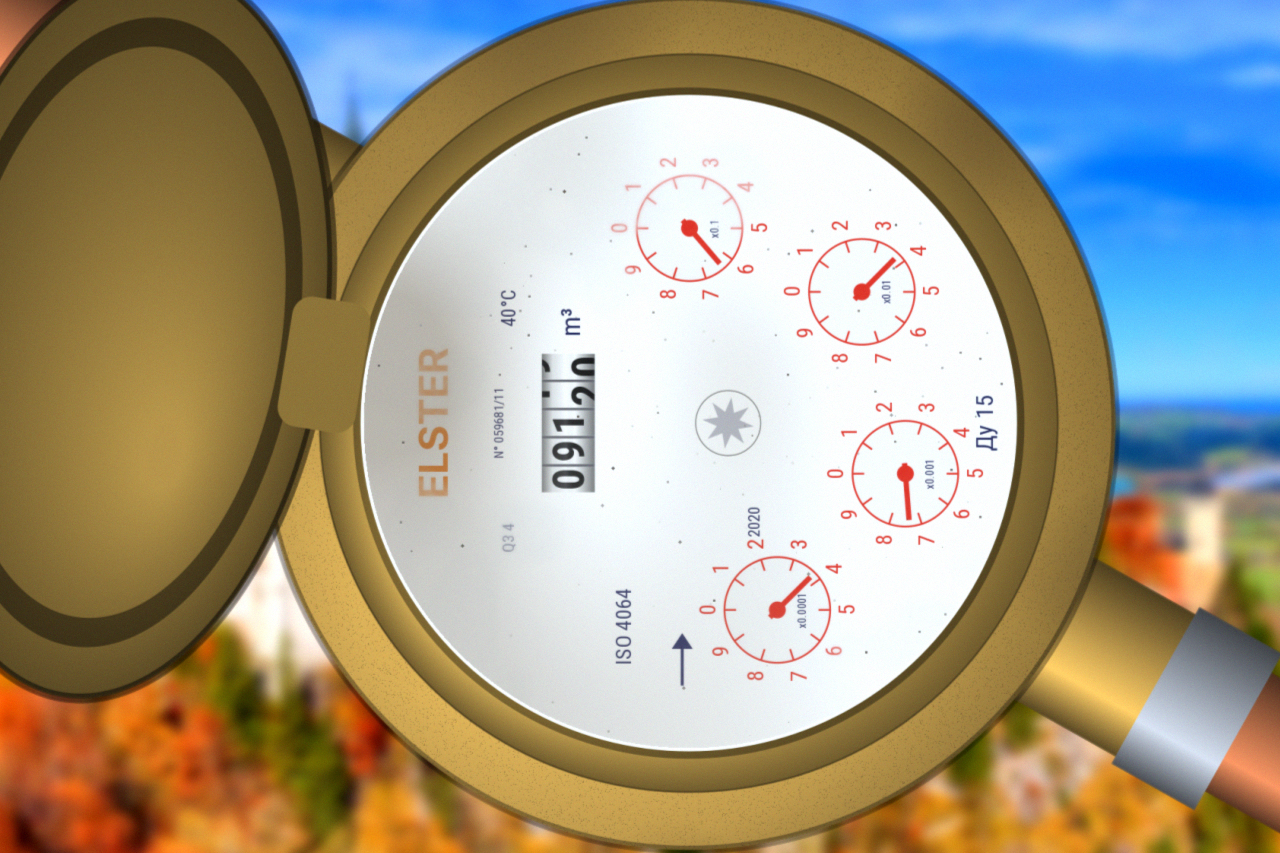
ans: m³ 9119.6373
